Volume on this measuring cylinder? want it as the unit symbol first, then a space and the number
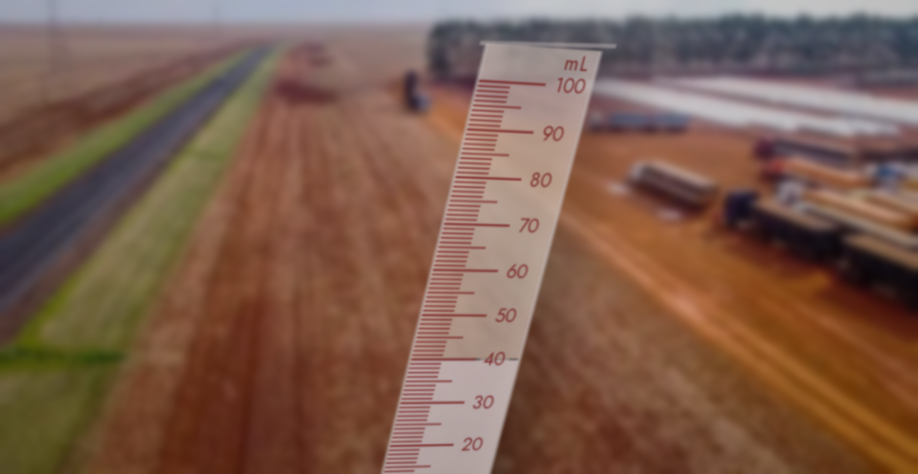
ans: mL 40
